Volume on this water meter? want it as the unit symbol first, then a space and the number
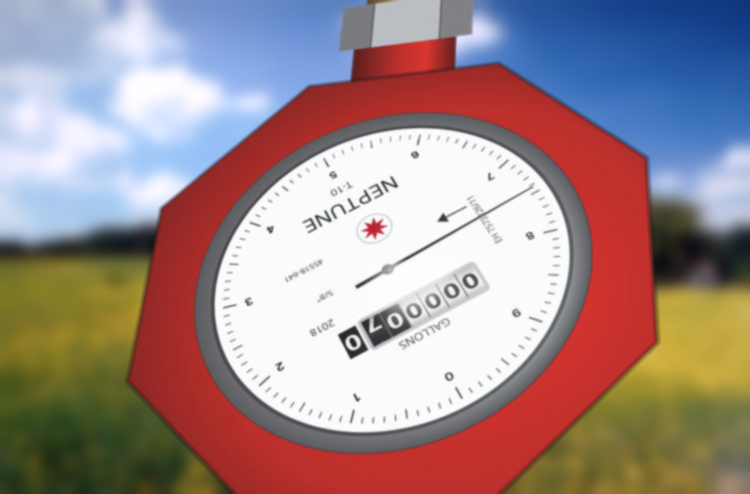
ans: gal 67.4
